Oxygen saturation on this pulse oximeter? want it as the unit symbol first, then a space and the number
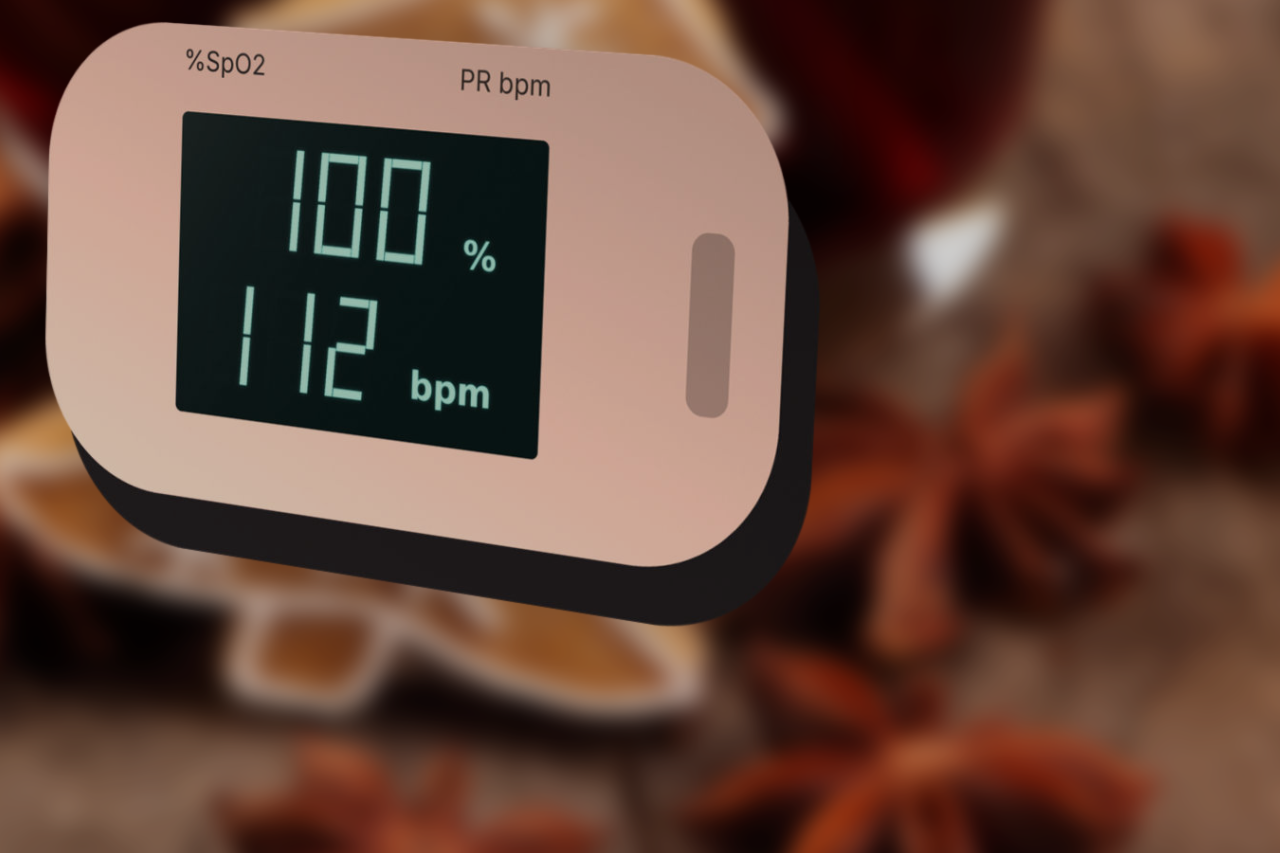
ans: % 100
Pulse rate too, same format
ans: bpm 112
